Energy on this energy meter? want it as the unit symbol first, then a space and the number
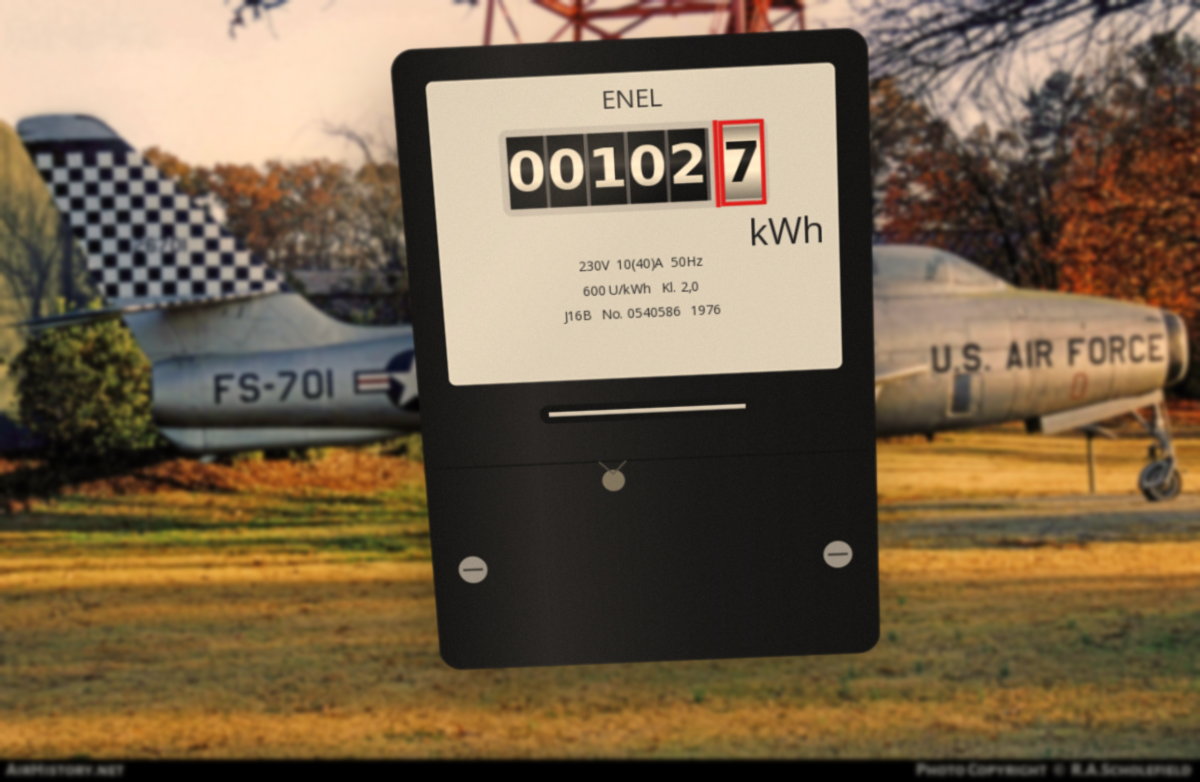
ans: kWh 102.7
